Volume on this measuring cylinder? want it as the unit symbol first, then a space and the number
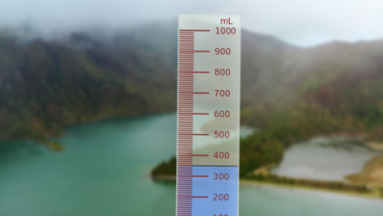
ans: mL 350
